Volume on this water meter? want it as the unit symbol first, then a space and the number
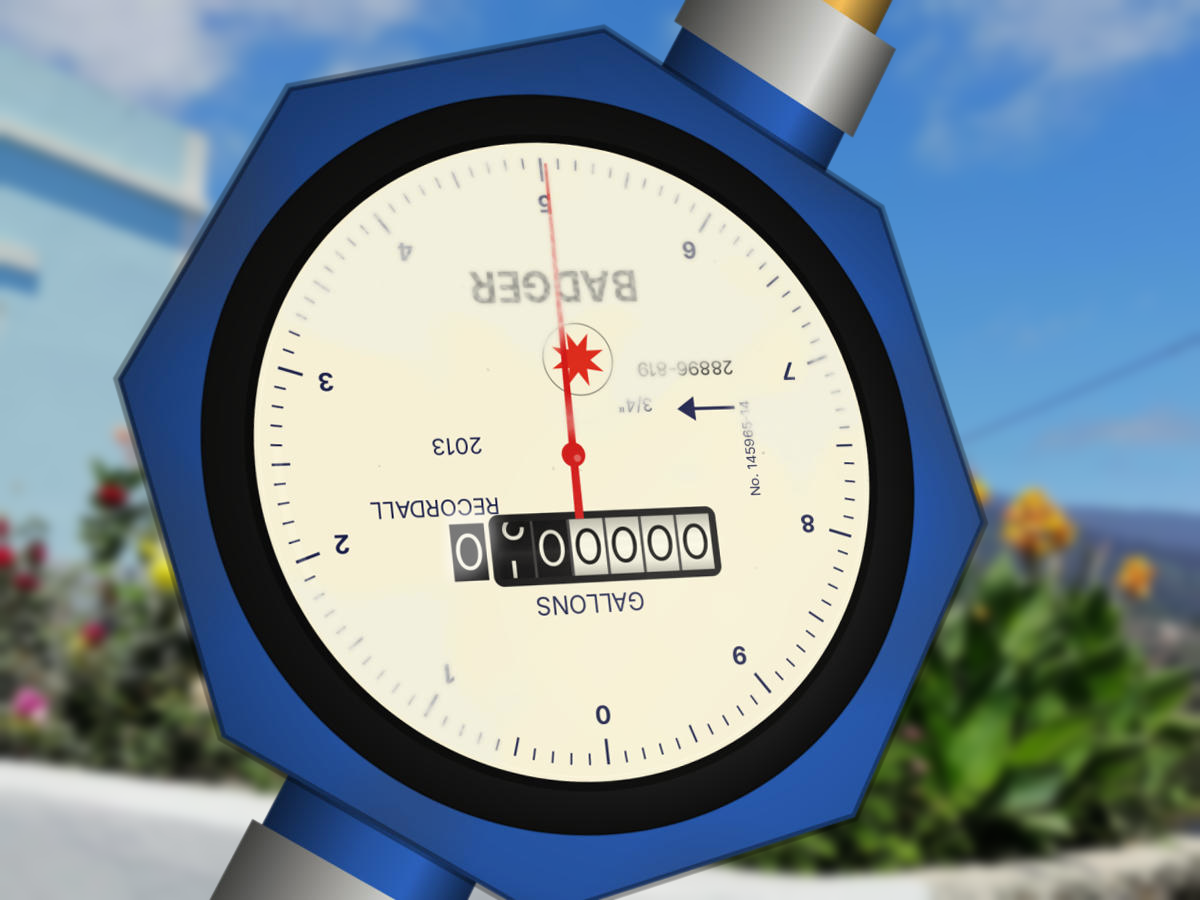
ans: gal 15.0
